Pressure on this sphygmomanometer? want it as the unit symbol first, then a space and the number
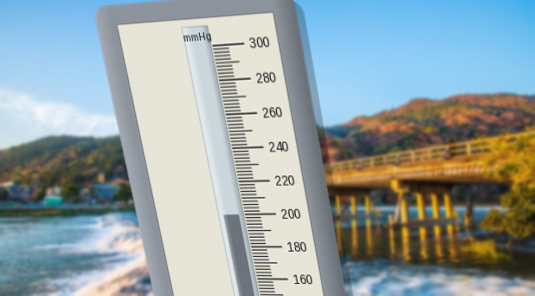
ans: mmHg 200
